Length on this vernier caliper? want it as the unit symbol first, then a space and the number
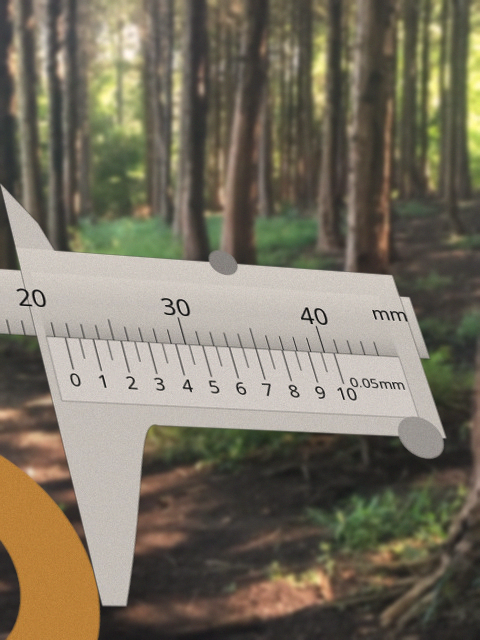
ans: mm 21.7
